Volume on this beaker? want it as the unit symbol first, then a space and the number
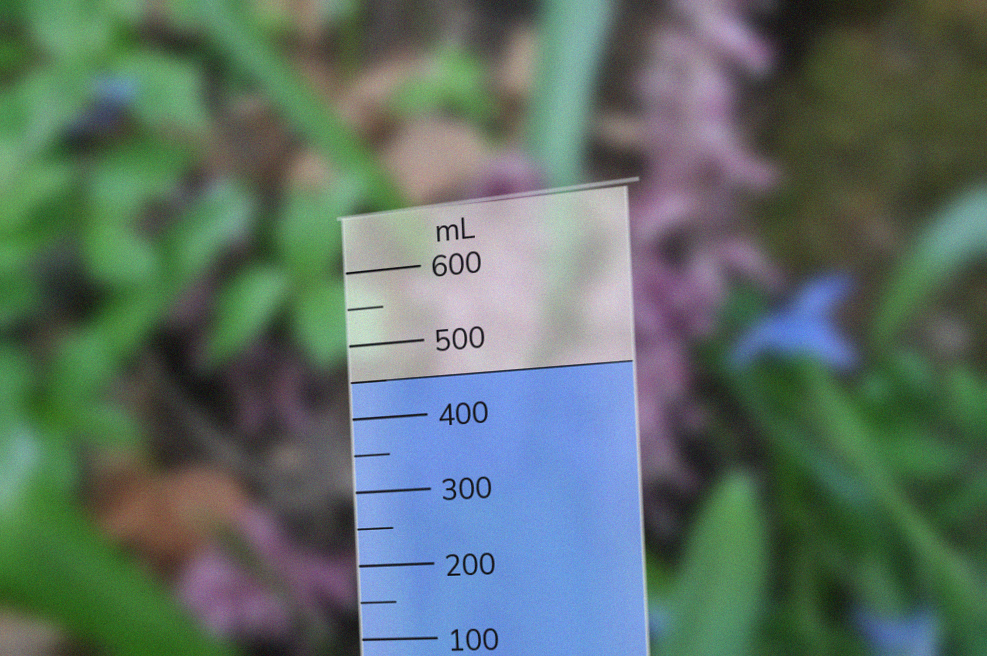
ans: mL 450
